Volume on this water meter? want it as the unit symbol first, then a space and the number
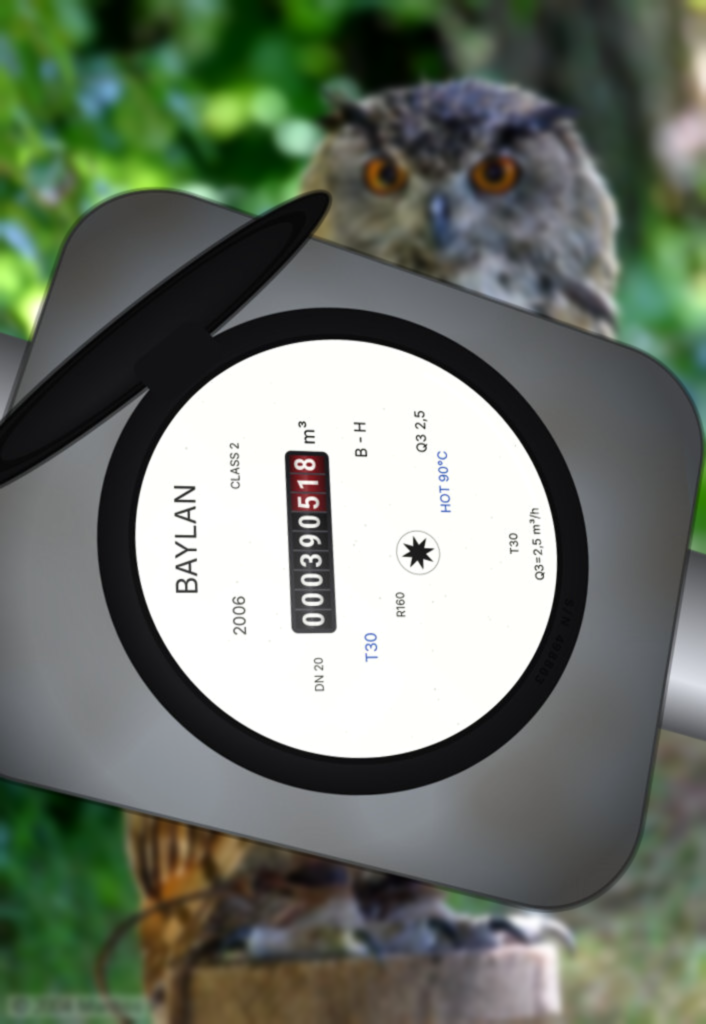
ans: m³ 390.518
